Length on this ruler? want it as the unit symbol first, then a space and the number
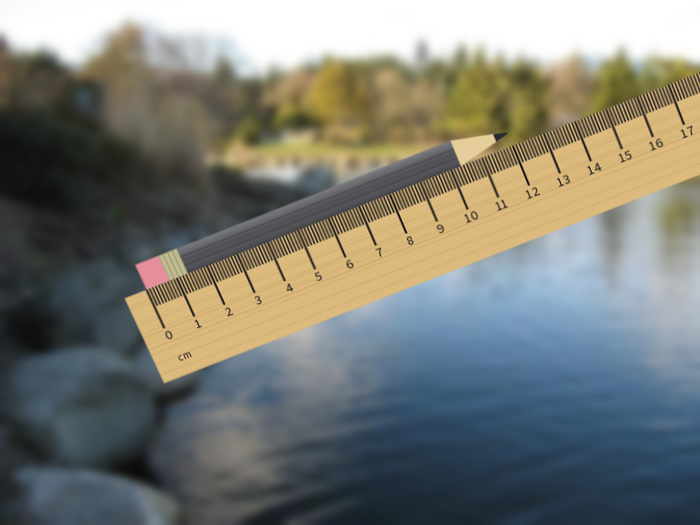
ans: cm 12
